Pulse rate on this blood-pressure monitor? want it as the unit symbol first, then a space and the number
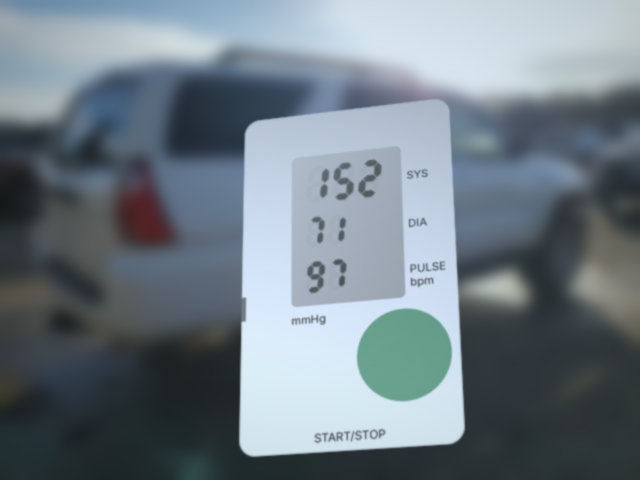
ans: bpm 97
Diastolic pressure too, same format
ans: mmHg 71
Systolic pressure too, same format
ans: mmHg 152
